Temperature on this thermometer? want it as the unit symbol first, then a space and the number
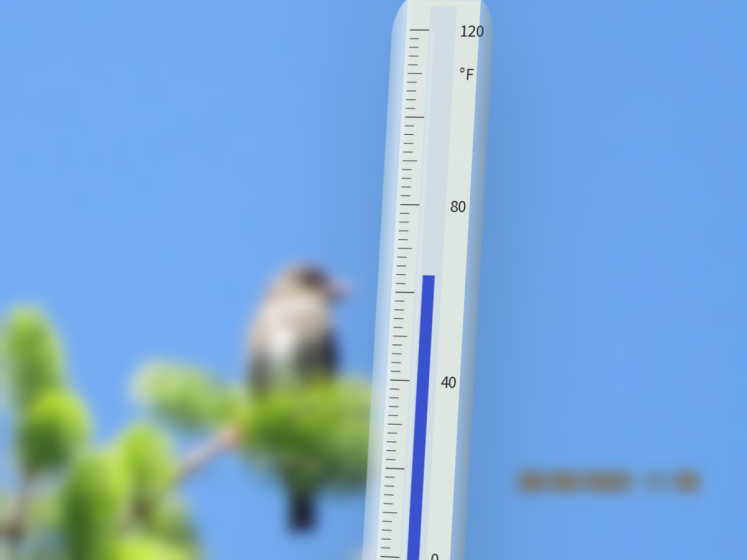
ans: °F 64
